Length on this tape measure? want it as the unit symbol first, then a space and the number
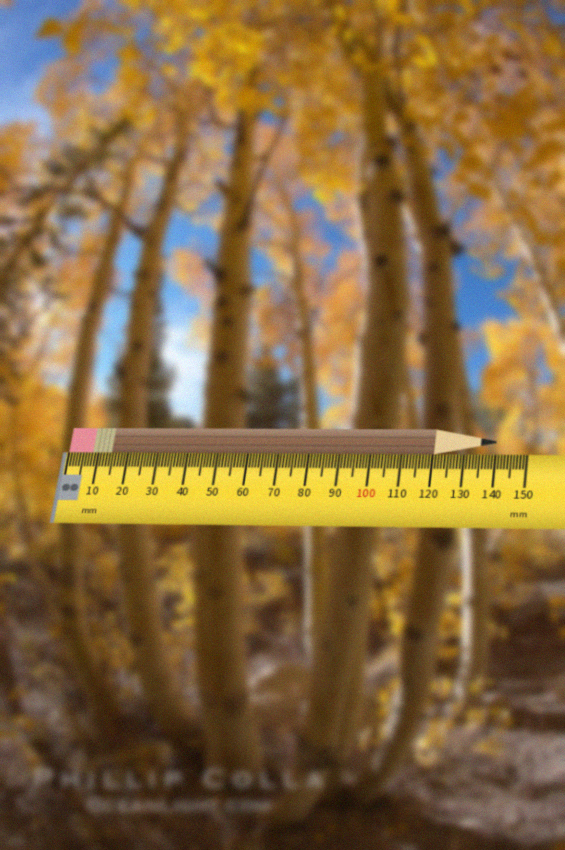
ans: mm 140
